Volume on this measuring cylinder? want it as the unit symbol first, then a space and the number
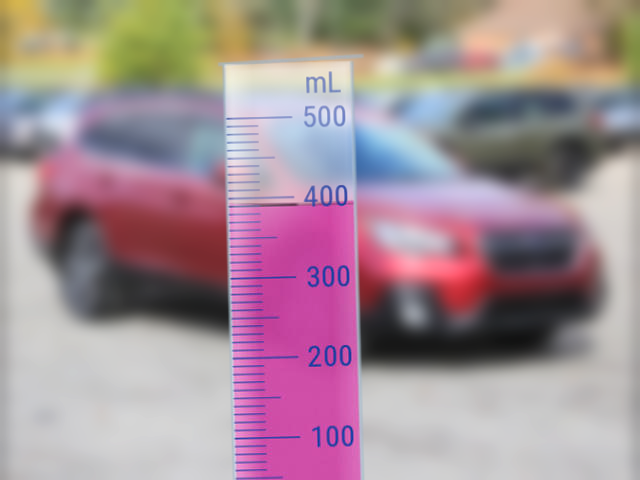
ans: mL 390
